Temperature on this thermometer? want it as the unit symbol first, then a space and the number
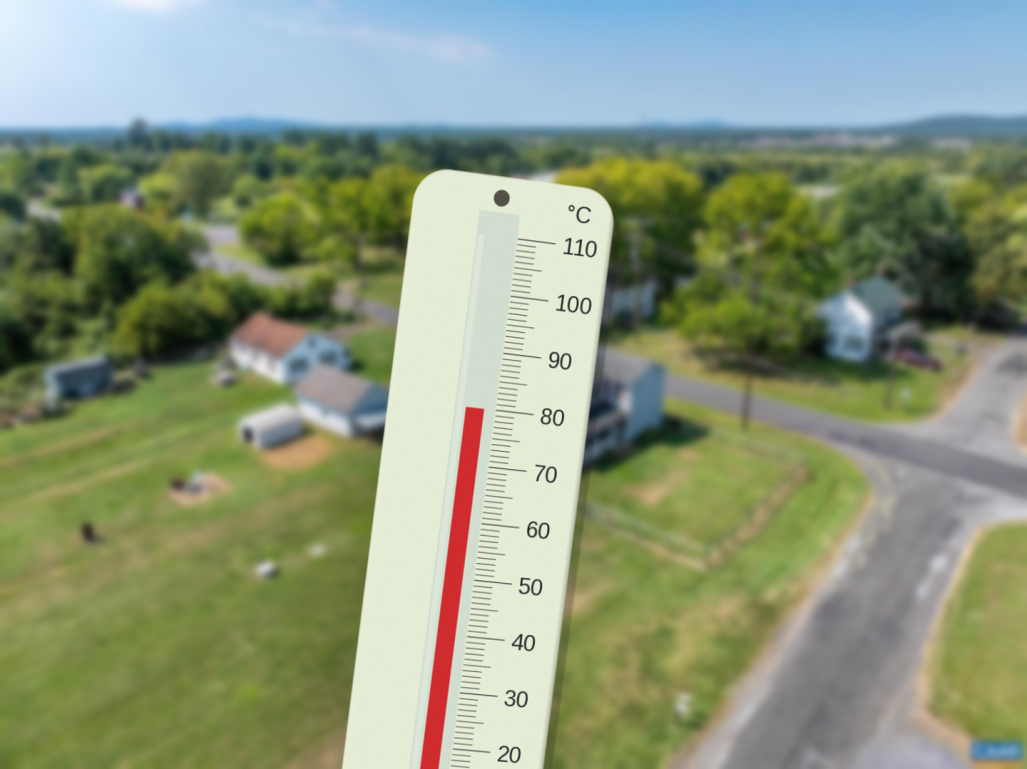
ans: °C 80
